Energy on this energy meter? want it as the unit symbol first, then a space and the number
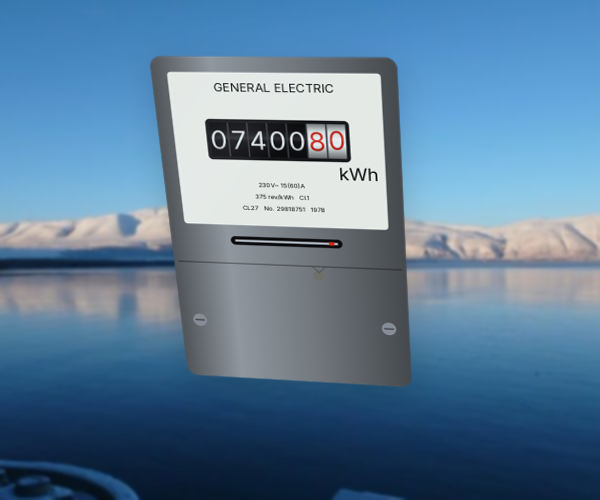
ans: kWh 7400.80
